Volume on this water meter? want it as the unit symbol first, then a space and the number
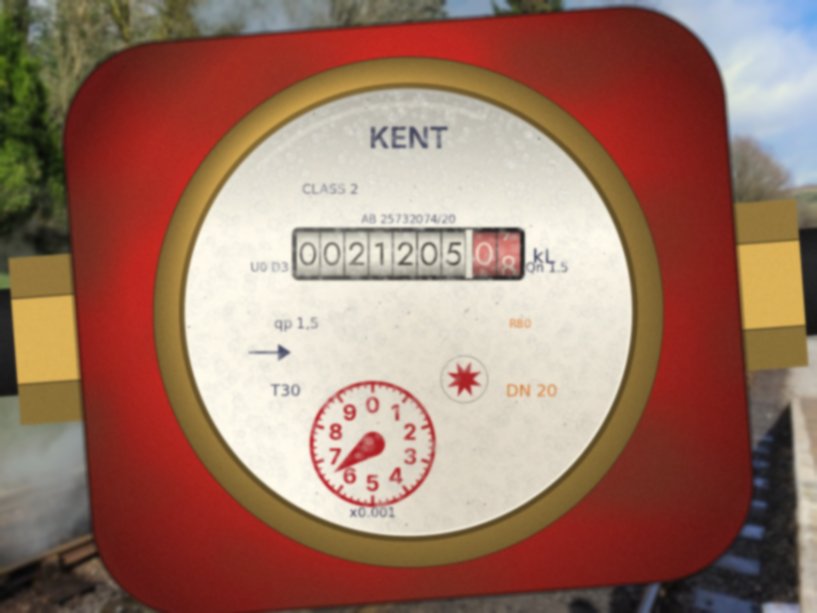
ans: kL 21205.076
